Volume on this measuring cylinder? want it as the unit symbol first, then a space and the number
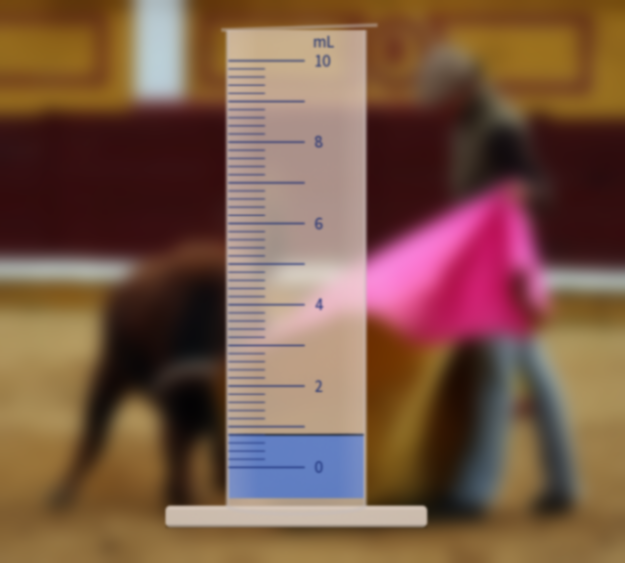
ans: mL 0.8
